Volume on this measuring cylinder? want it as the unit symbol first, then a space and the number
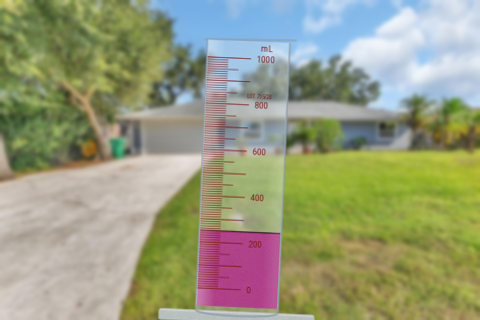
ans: mL 250
